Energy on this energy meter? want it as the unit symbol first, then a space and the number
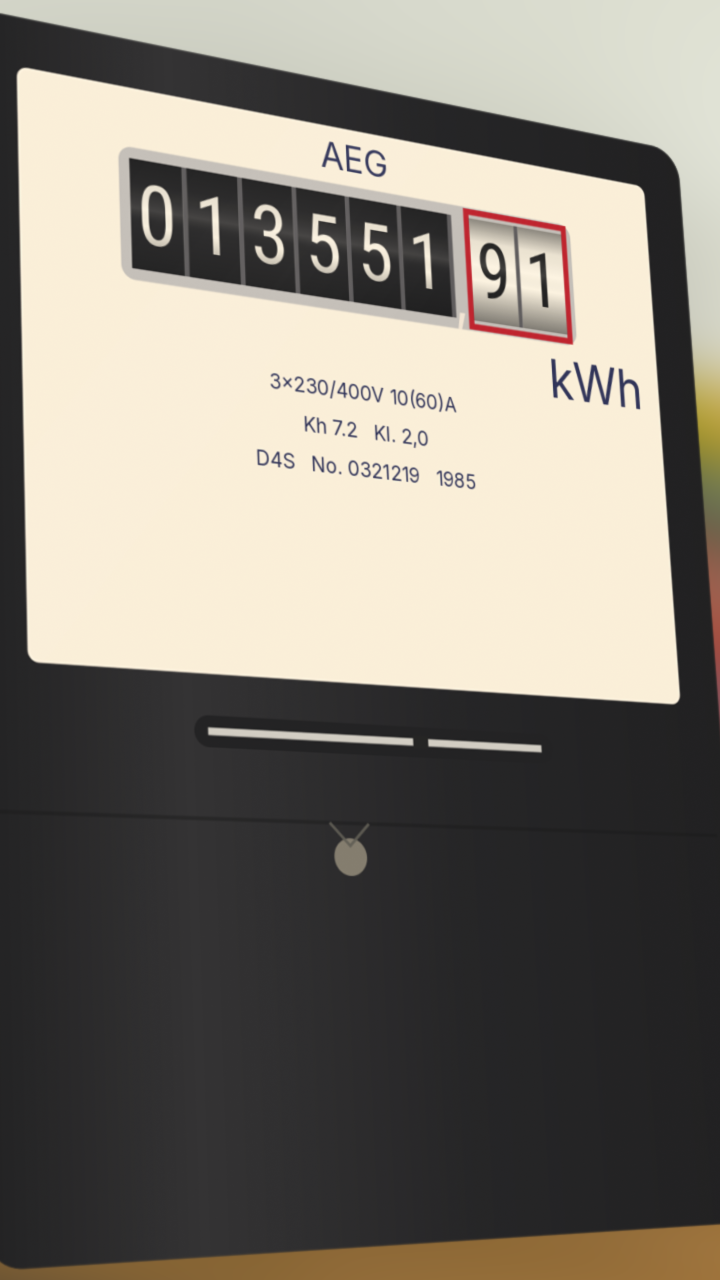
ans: kWh 13551.91
